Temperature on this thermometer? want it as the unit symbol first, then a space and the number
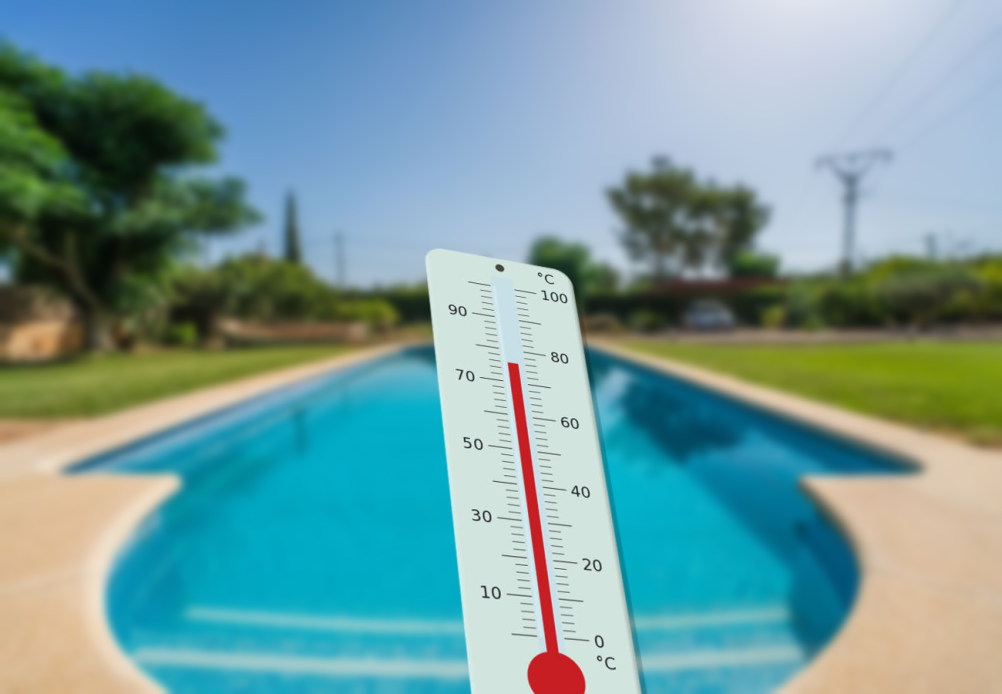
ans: °C 76
